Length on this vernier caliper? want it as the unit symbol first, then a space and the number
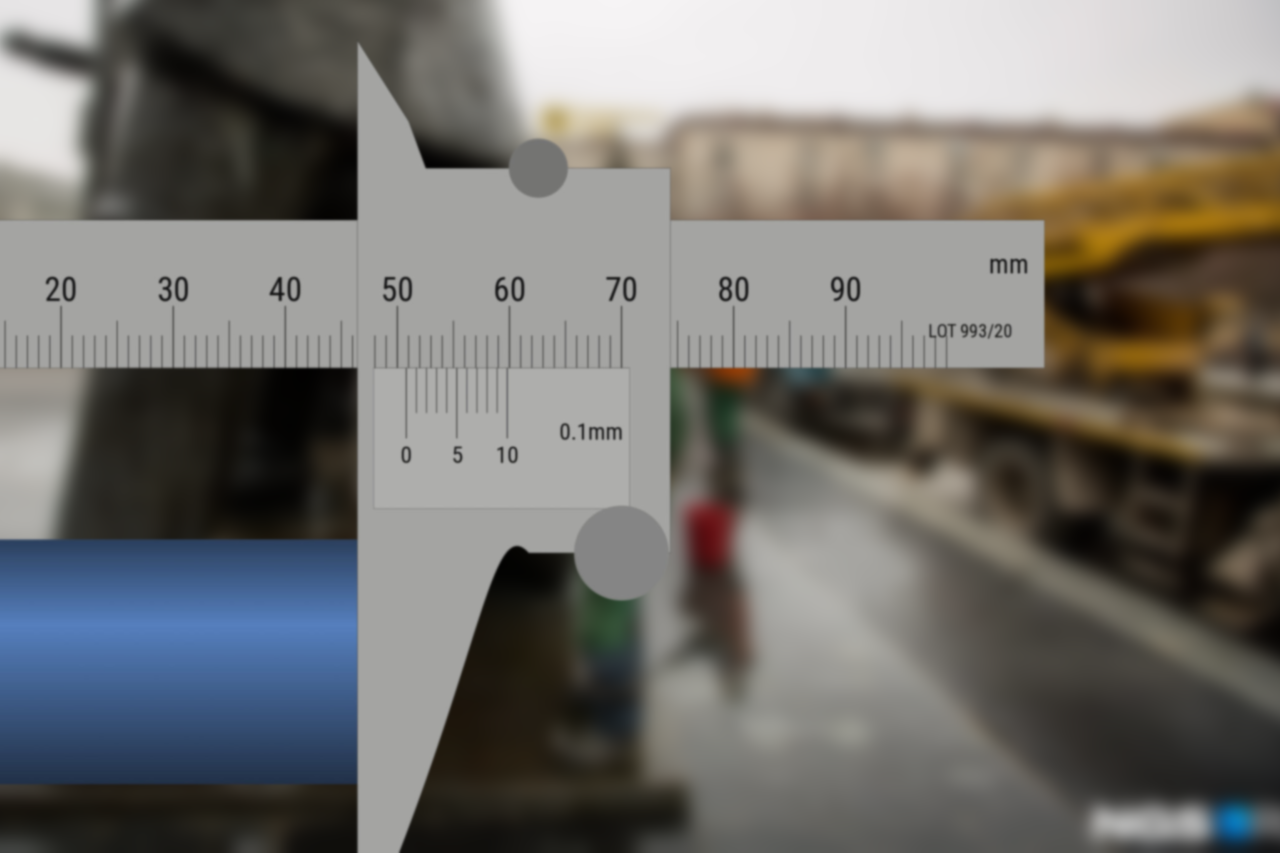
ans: mm 50.8
